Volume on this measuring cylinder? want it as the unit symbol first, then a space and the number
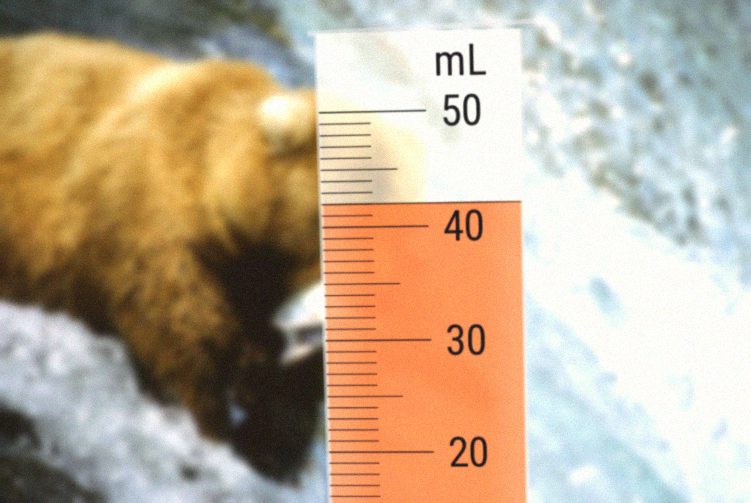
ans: mL 42
